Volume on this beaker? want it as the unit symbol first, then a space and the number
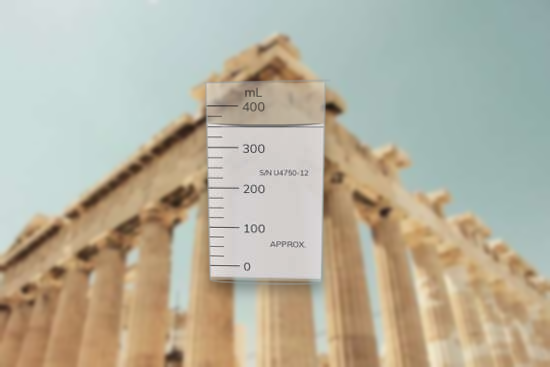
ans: mL 350
